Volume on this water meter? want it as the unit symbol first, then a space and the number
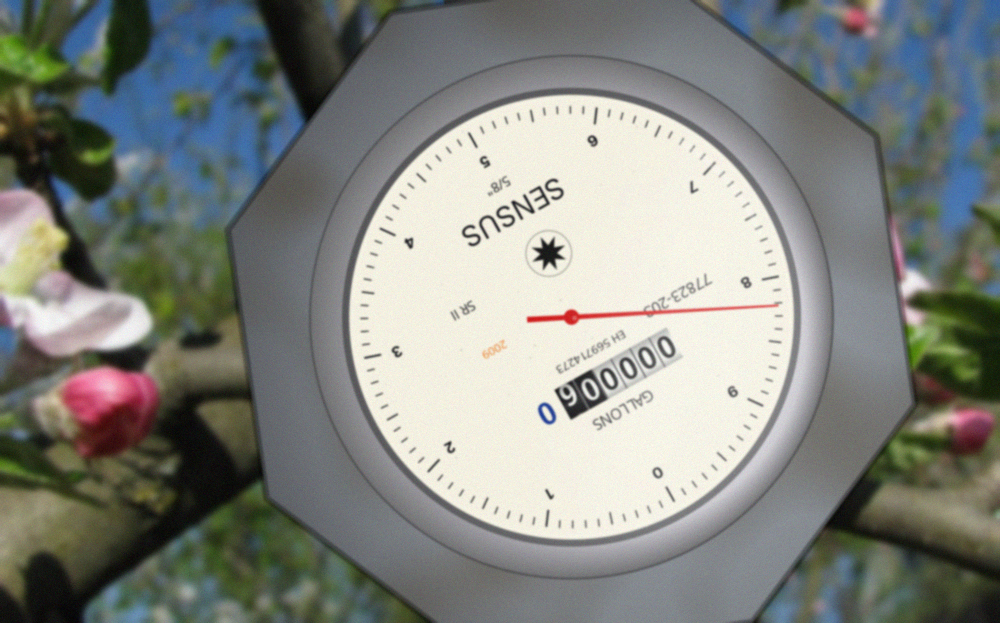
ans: gal 58.2
